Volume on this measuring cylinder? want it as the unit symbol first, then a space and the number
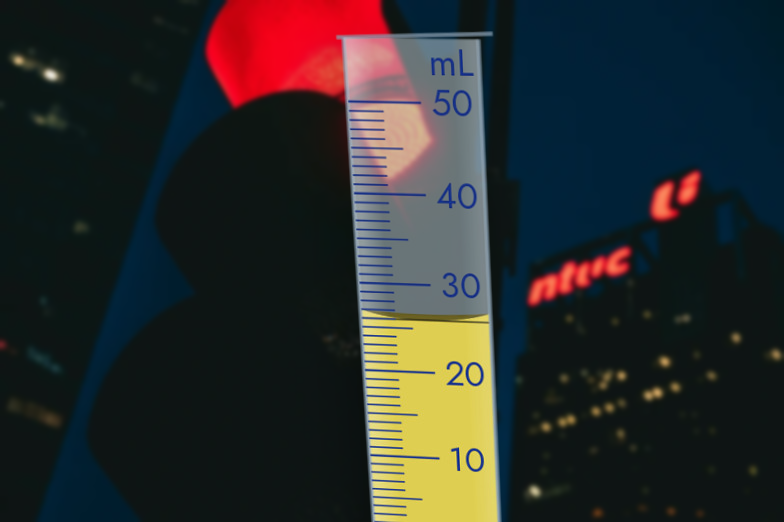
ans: mL 26
